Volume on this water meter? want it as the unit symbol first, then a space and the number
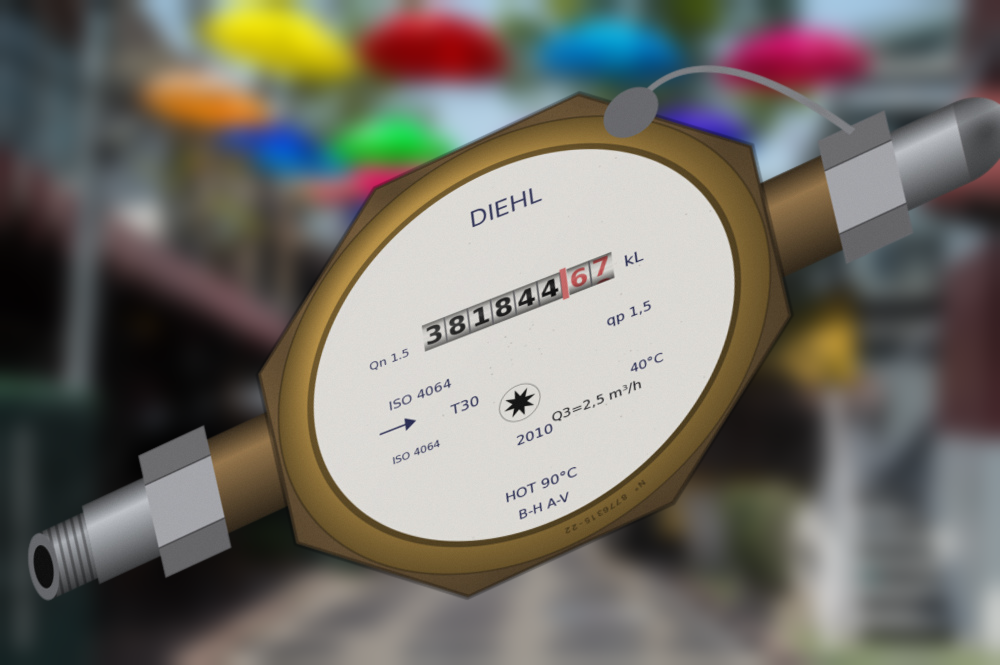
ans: kL 381844.67
